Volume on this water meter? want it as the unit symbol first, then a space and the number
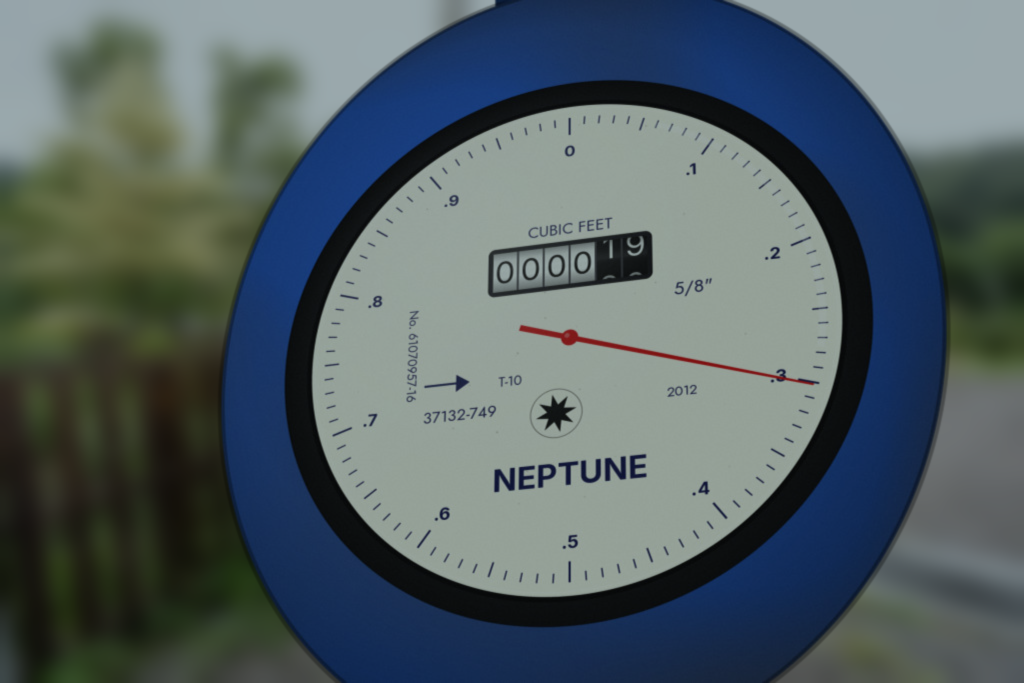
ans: ft³ 19.30
